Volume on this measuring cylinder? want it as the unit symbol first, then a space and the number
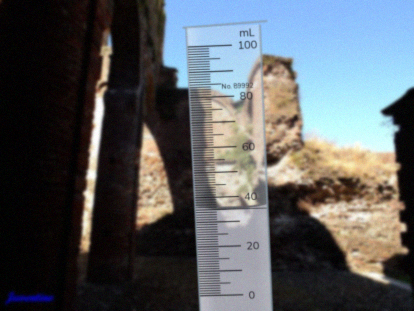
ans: mL 35
